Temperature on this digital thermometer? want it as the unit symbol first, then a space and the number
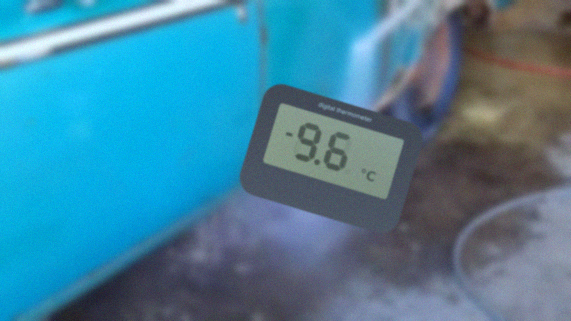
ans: °C -9.6
